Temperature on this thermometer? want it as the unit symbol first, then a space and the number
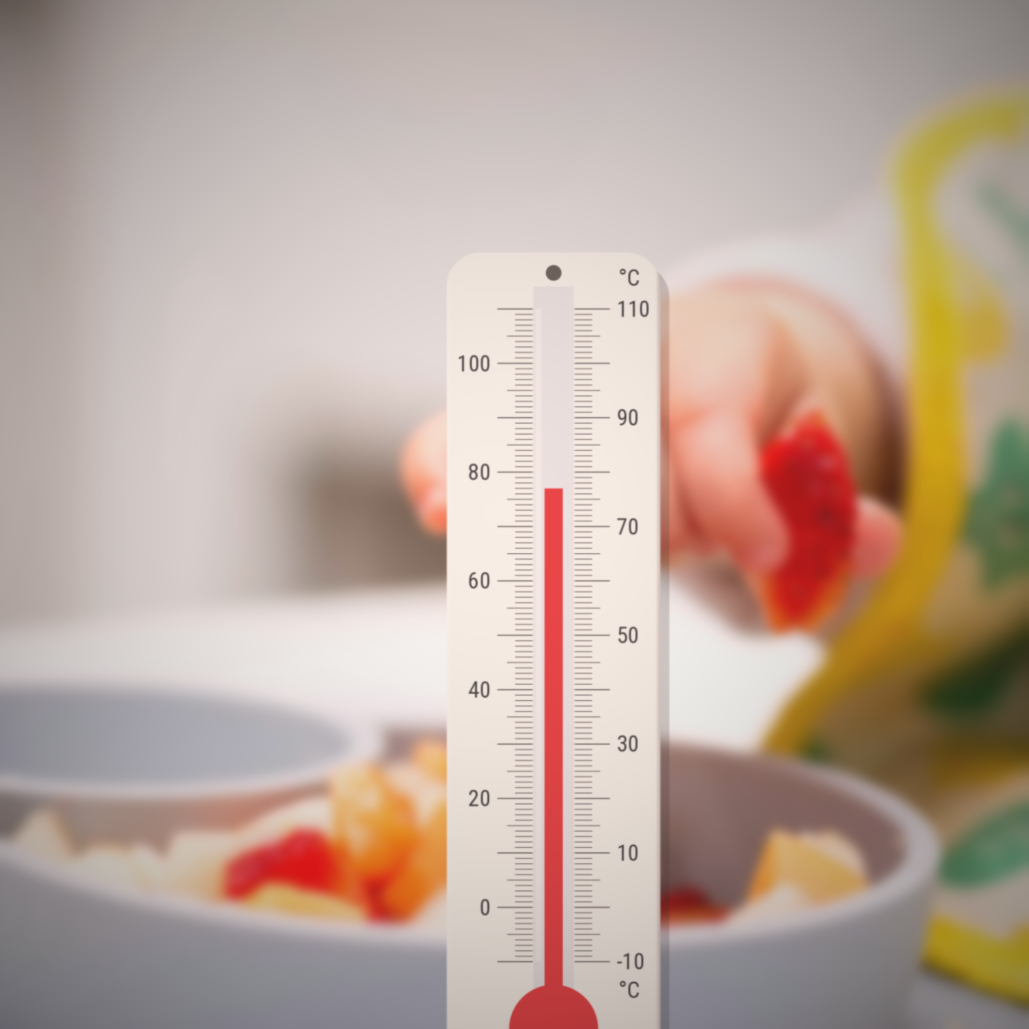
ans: °C 77
